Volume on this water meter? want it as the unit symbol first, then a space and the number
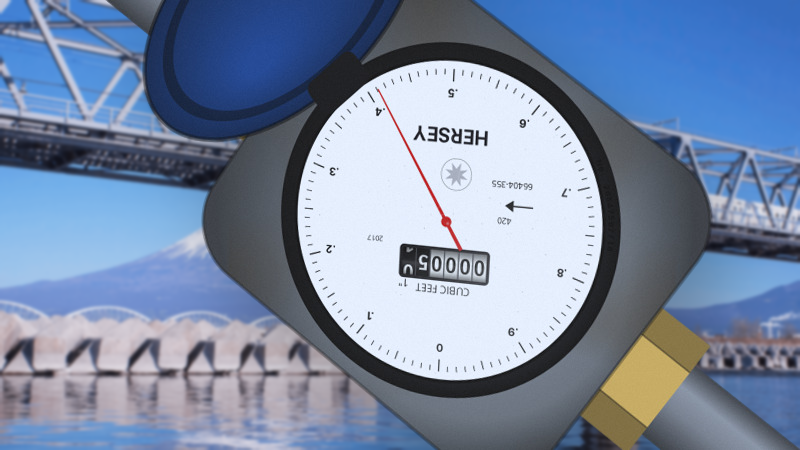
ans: ft³ 50.41
